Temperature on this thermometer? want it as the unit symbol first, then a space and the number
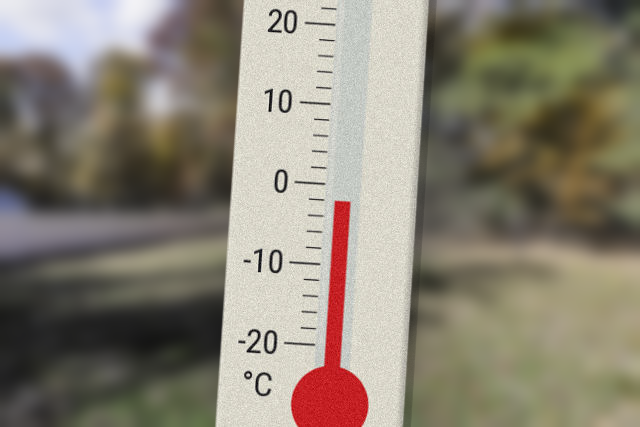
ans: °C -2
